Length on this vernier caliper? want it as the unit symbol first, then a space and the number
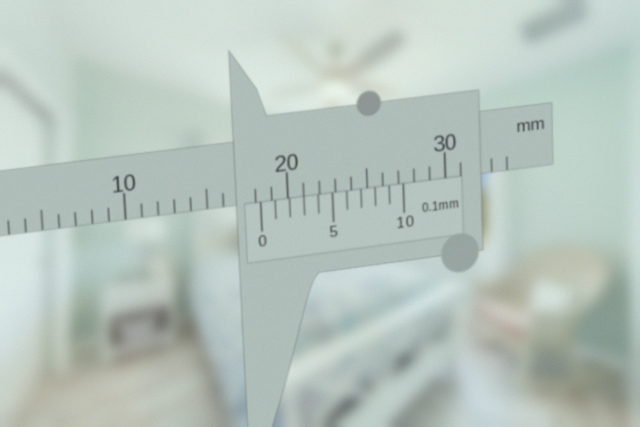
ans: mm 18.3
